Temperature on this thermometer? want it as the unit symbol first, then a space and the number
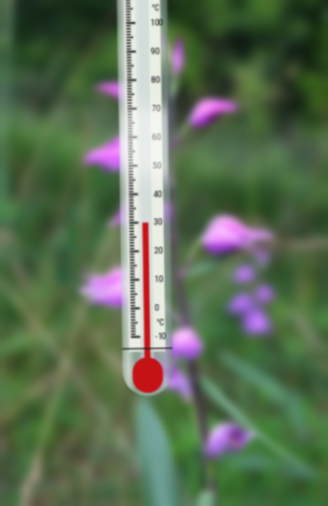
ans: °C 30
